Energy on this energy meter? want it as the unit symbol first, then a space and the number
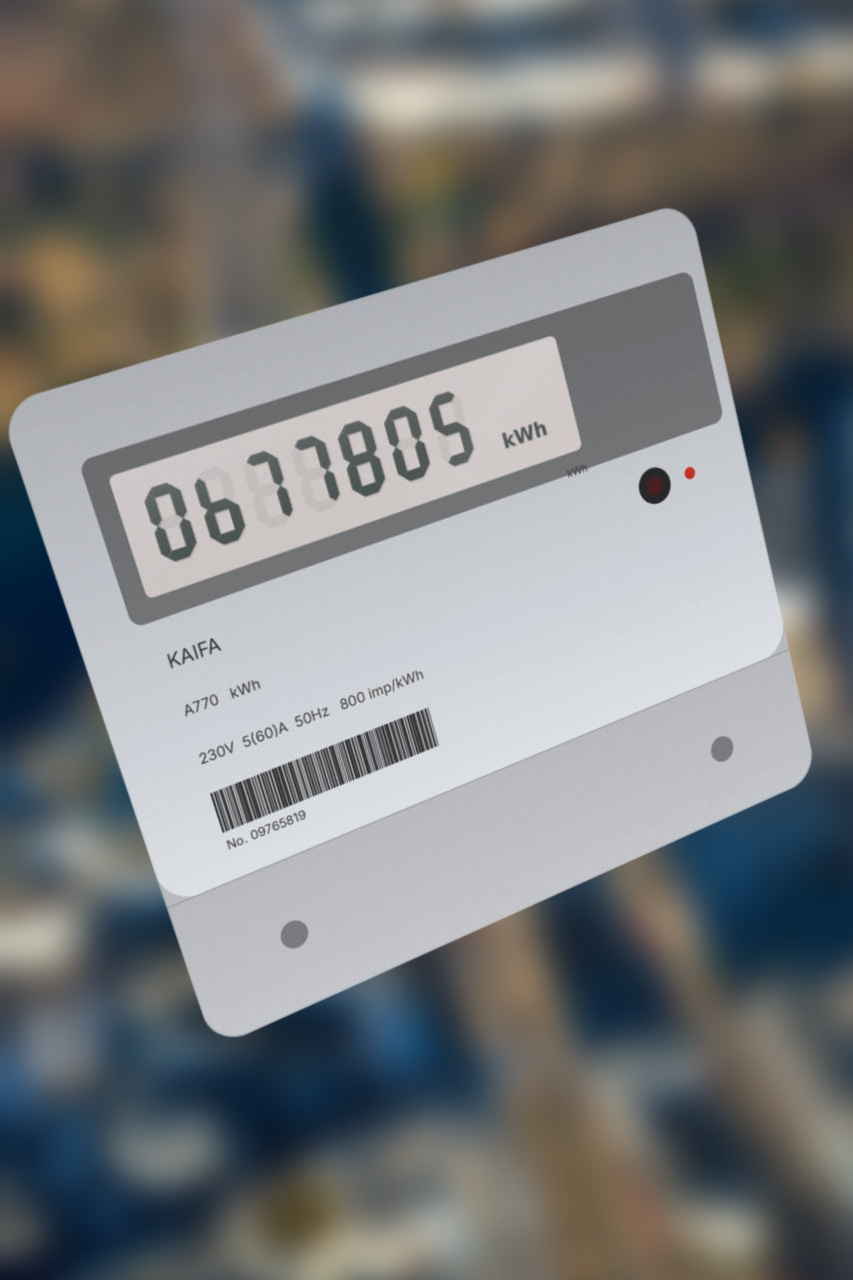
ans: kWh 677805
